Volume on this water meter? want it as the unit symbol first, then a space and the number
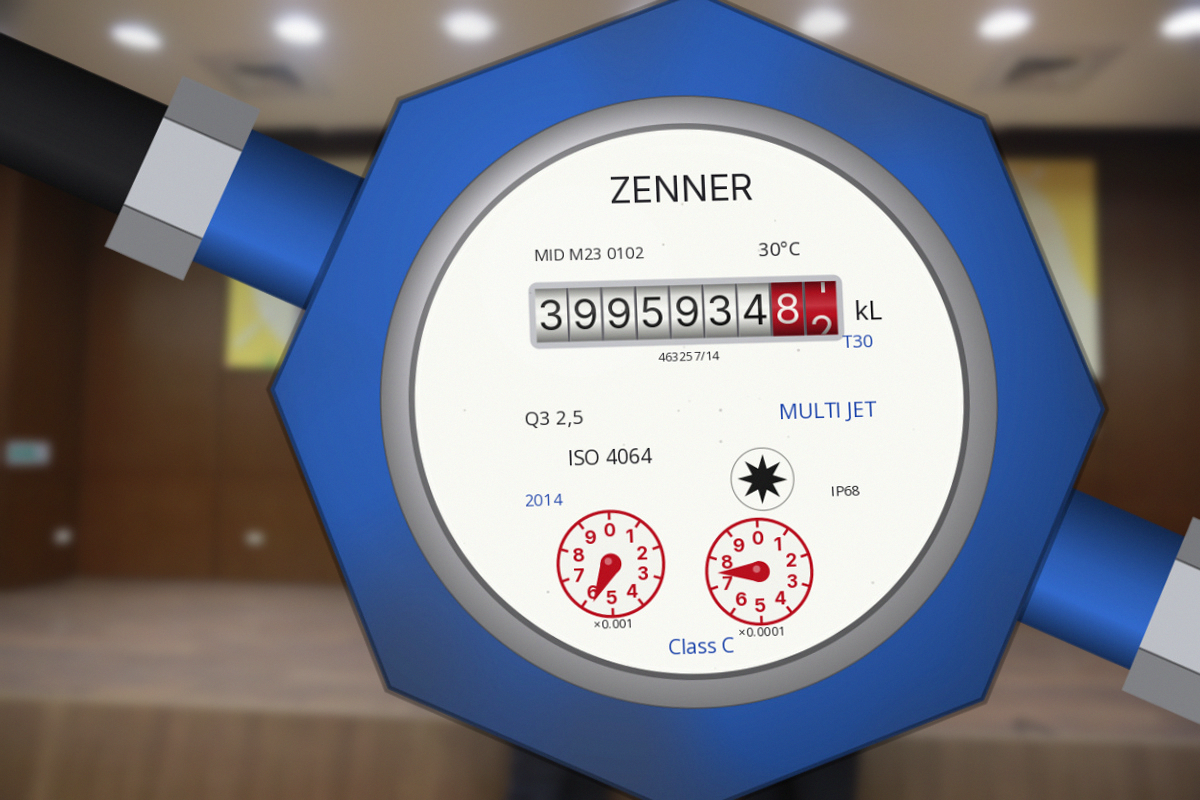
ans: kL 3995934.8157
